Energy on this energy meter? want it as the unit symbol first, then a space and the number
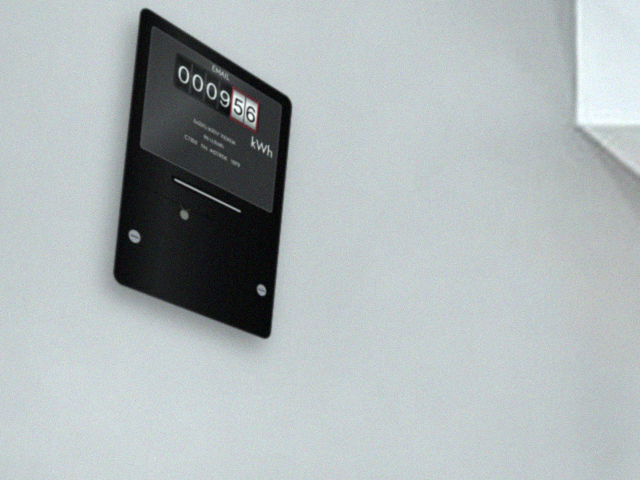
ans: kWh 9.56
